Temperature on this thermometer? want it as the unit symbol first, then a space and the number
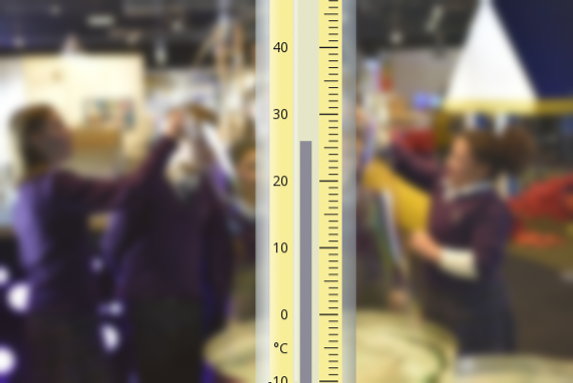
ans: °C 26
